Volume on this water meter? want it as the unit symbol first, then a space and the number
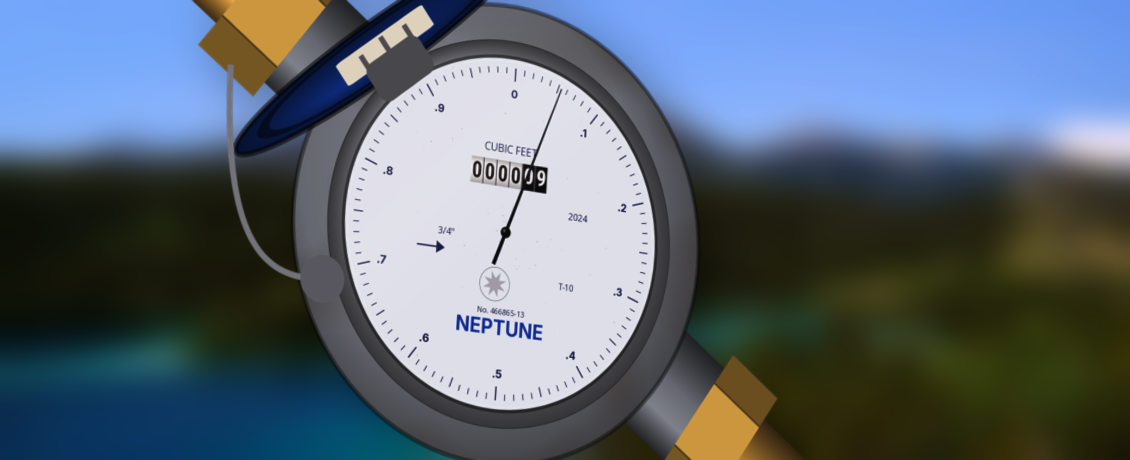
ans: ft³ 9.05
